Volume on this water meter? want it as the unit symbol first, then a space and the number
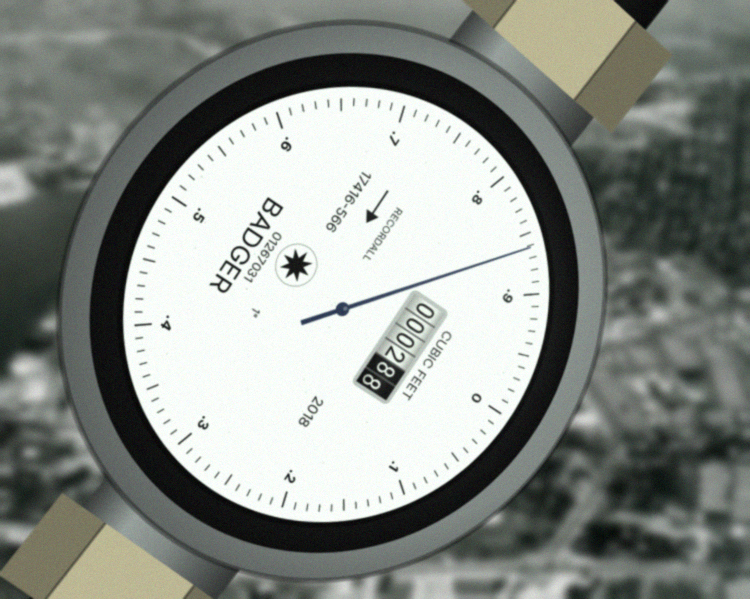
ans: ft³ 287.86
